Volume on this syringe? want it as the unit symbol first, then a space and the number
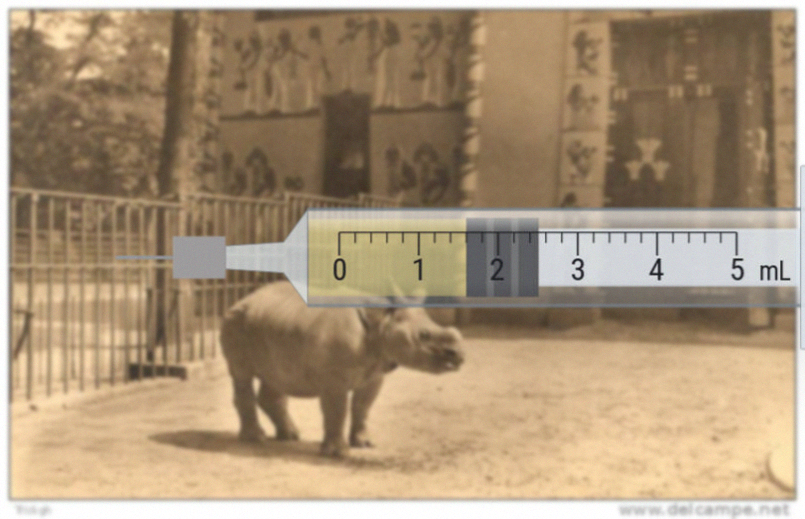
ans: mL 1.6
